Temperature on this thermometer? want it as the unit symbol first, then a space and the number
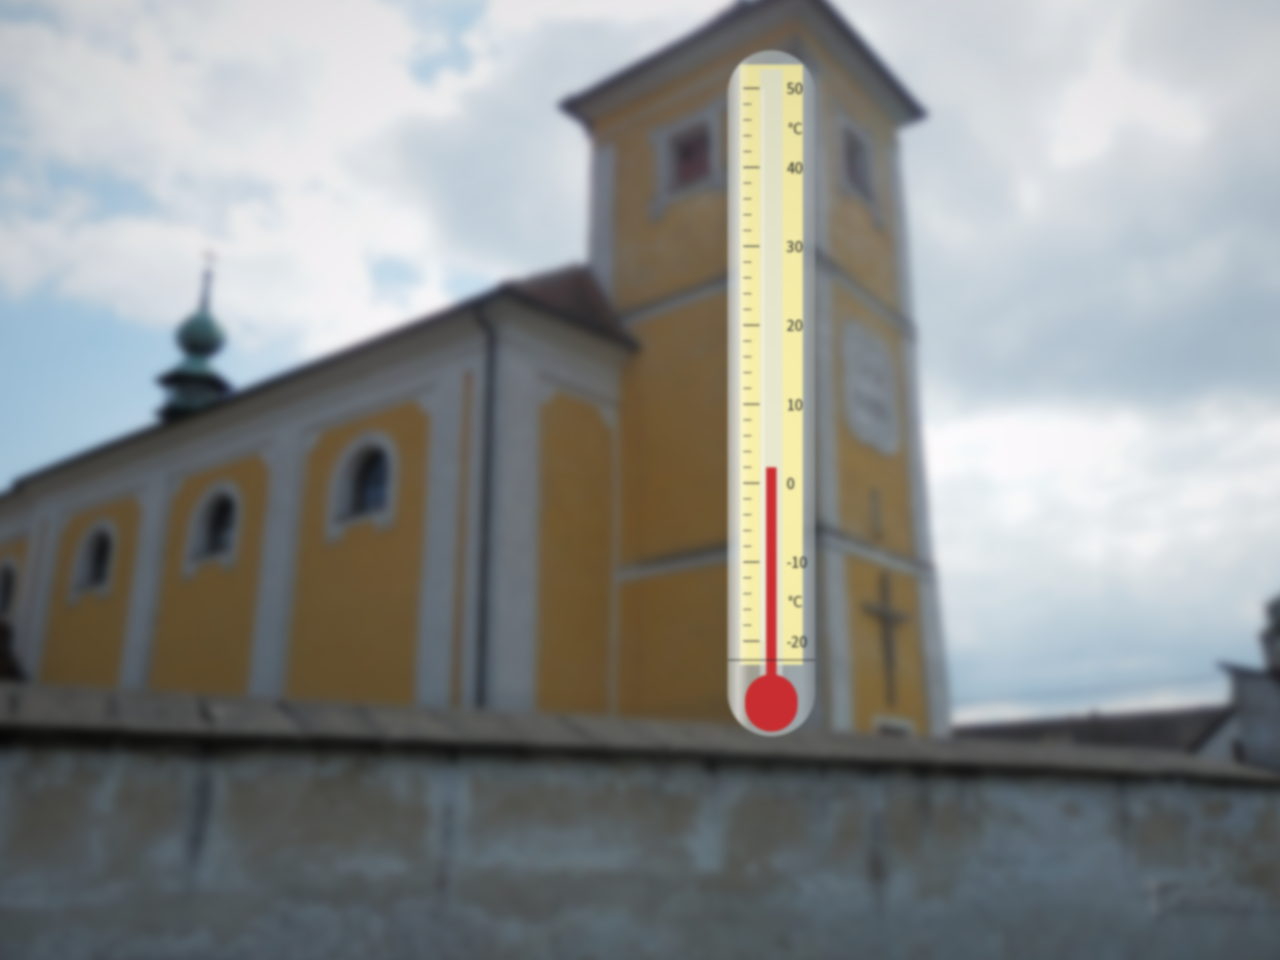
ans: °C 2
